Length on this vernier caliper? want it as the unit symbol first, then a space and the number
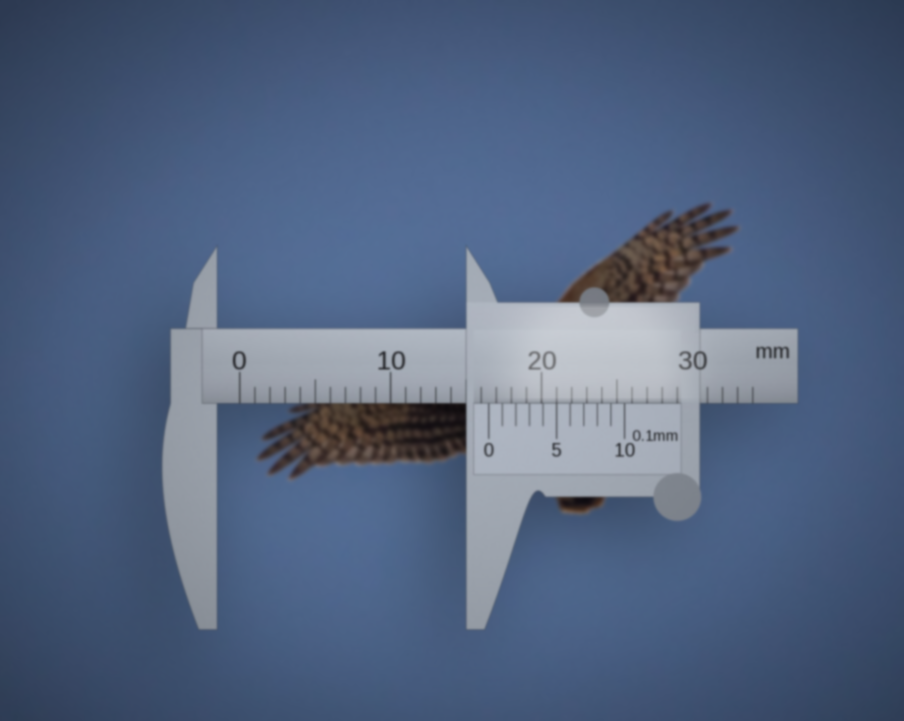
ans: mm 16.5
